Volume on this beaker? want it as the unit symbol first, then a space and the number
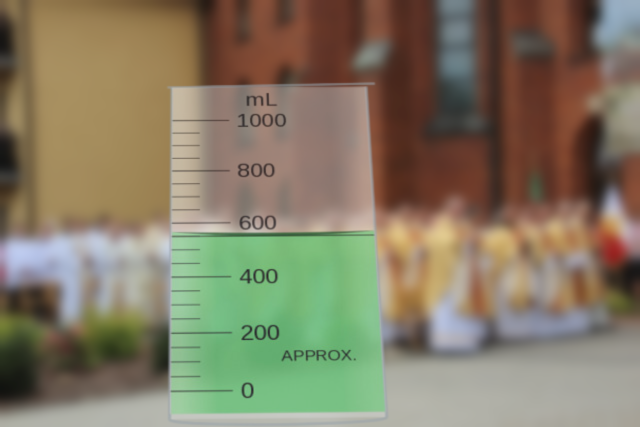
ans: mL 550
